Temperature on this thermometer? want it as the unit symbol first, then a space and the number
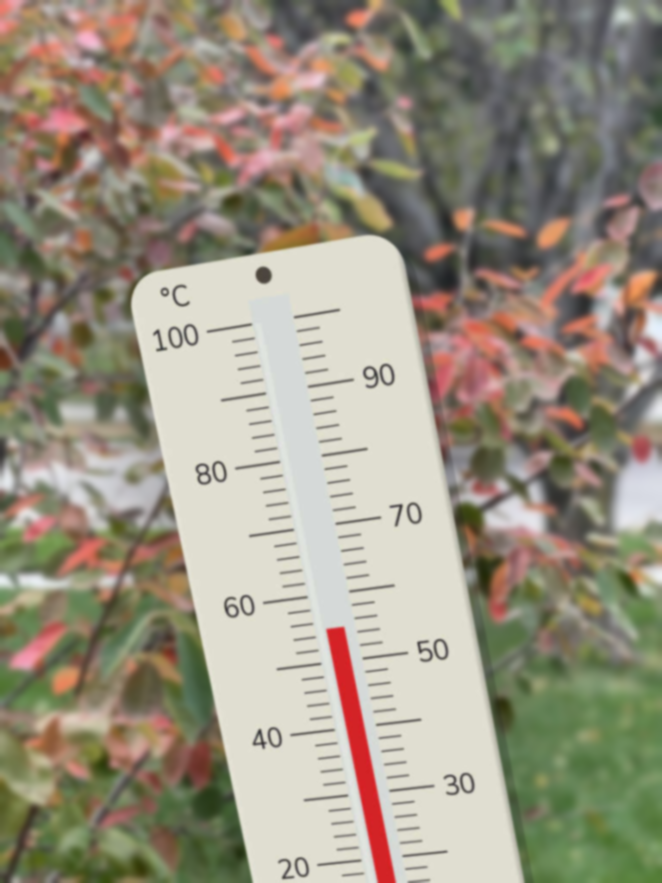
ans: °C 55
